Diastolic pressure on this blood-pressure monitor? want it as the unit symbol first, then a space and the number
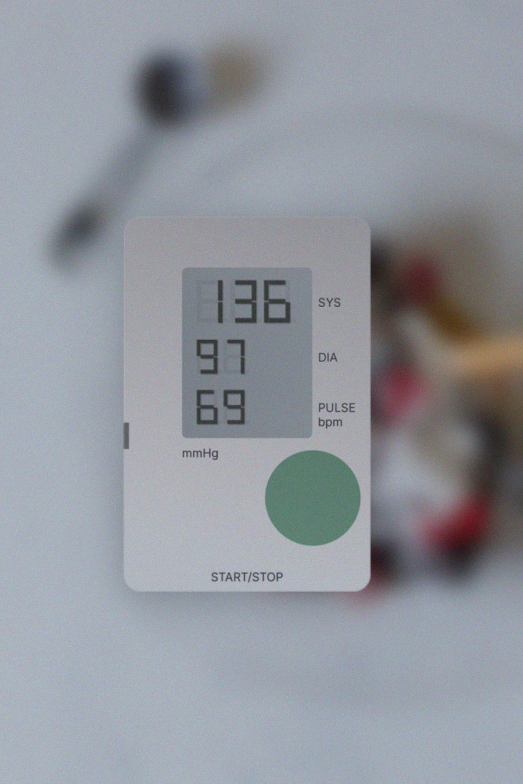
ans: mmHg 97
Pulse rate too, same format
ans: bpm 69
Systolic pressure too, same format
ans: mmHg 136
